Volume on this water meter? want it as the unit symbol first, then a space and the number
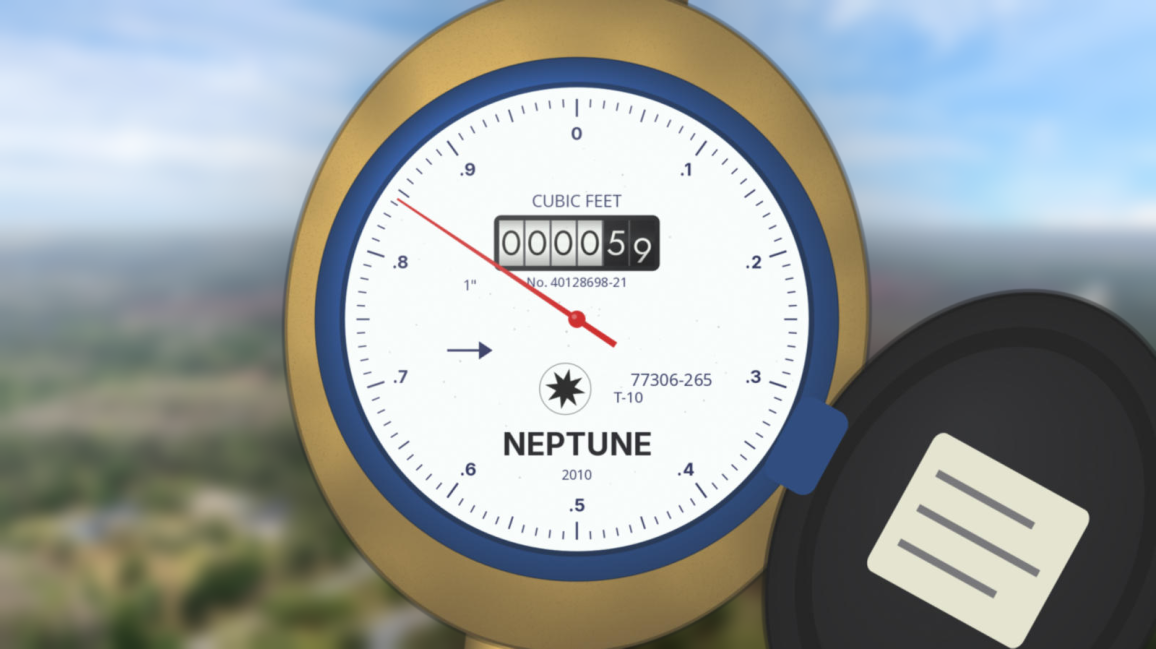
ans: ft³ 58.84
